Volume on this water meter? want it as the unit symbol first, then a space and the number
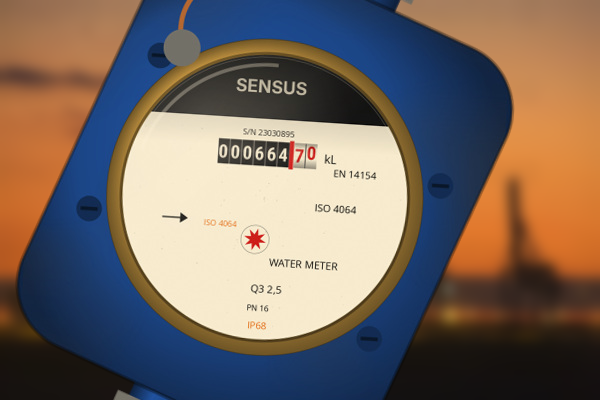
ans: kL 664.70
